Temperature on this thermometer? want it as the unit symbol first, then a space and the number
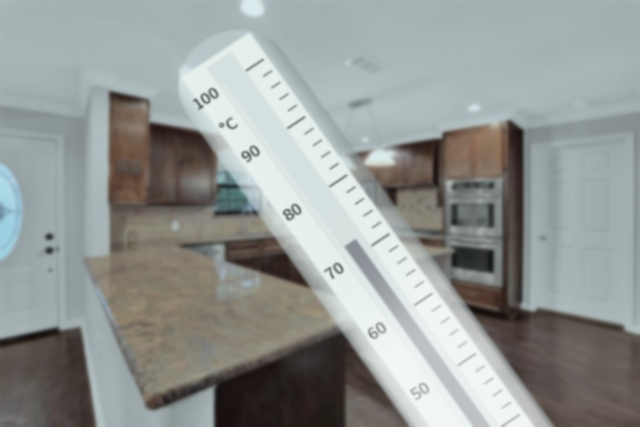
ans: °C 72
